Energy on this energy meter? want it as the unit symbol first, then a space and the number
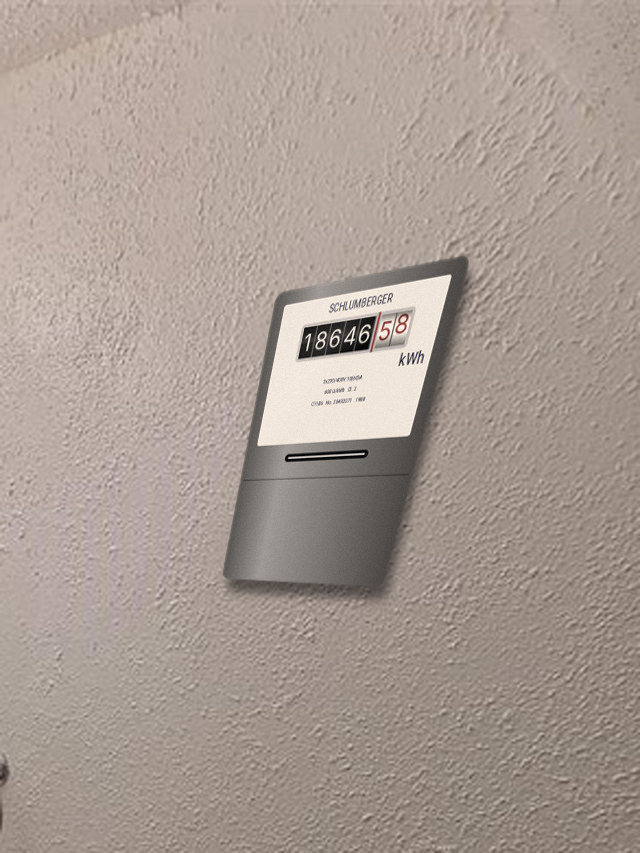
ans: kWh 18646.58
